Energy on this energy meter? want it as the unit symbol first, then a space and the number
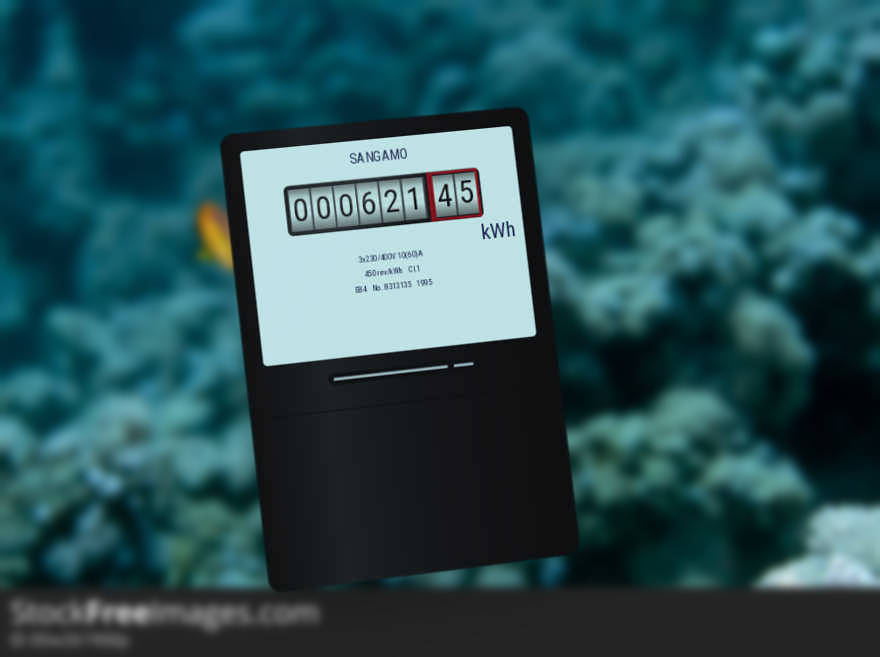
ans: kWh 621.45
